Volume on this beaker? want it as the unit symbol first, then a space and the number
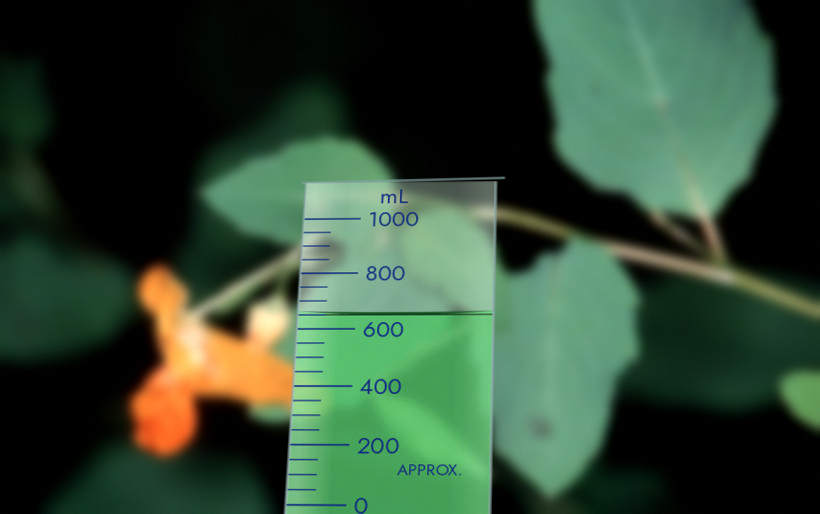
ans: mL 650
